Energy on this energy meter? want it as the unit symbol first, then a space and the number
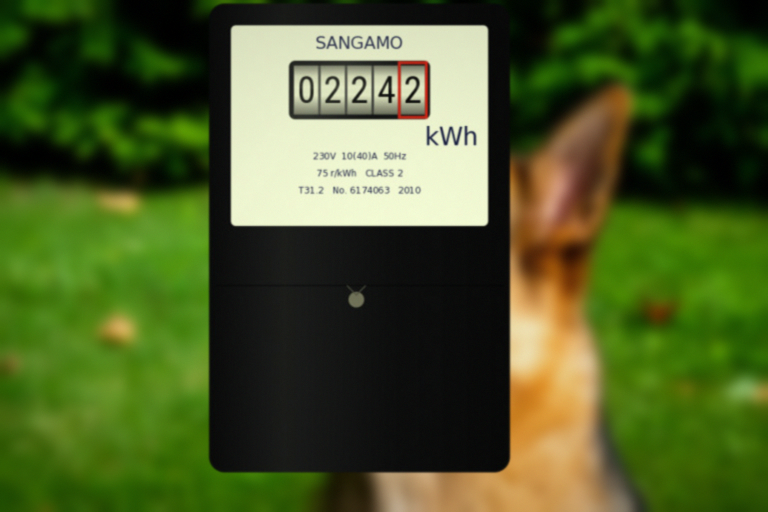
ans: kWh 224.2
